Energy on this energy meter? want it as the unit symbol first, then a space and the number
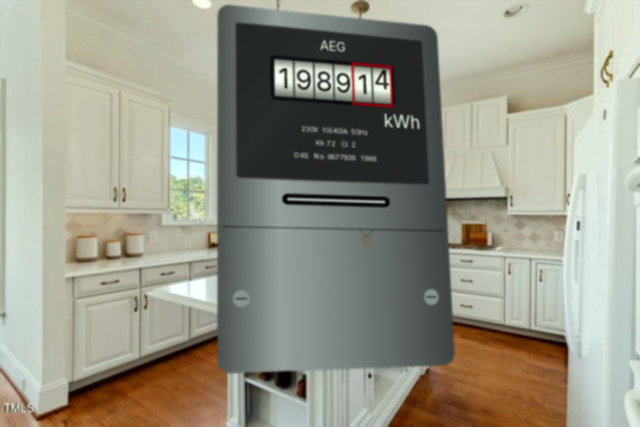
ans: kWh 1989.14
